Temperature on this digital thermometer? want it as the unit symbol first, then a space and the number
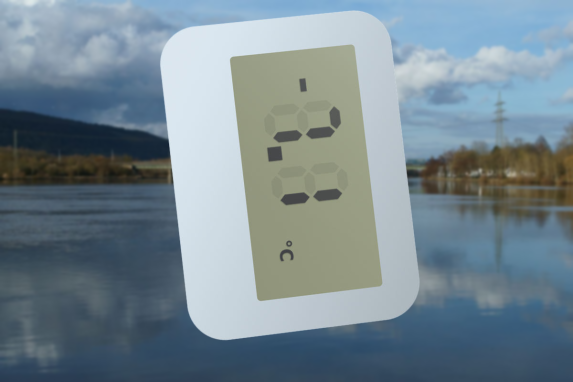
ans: °C -7.1
